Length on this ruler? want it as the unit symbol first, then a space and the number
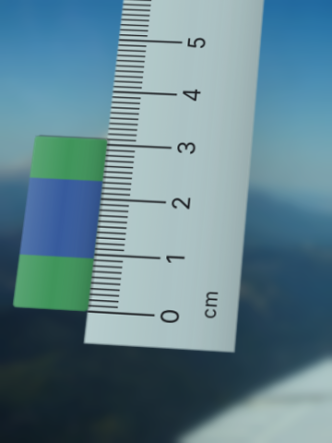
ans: cm 3.1
